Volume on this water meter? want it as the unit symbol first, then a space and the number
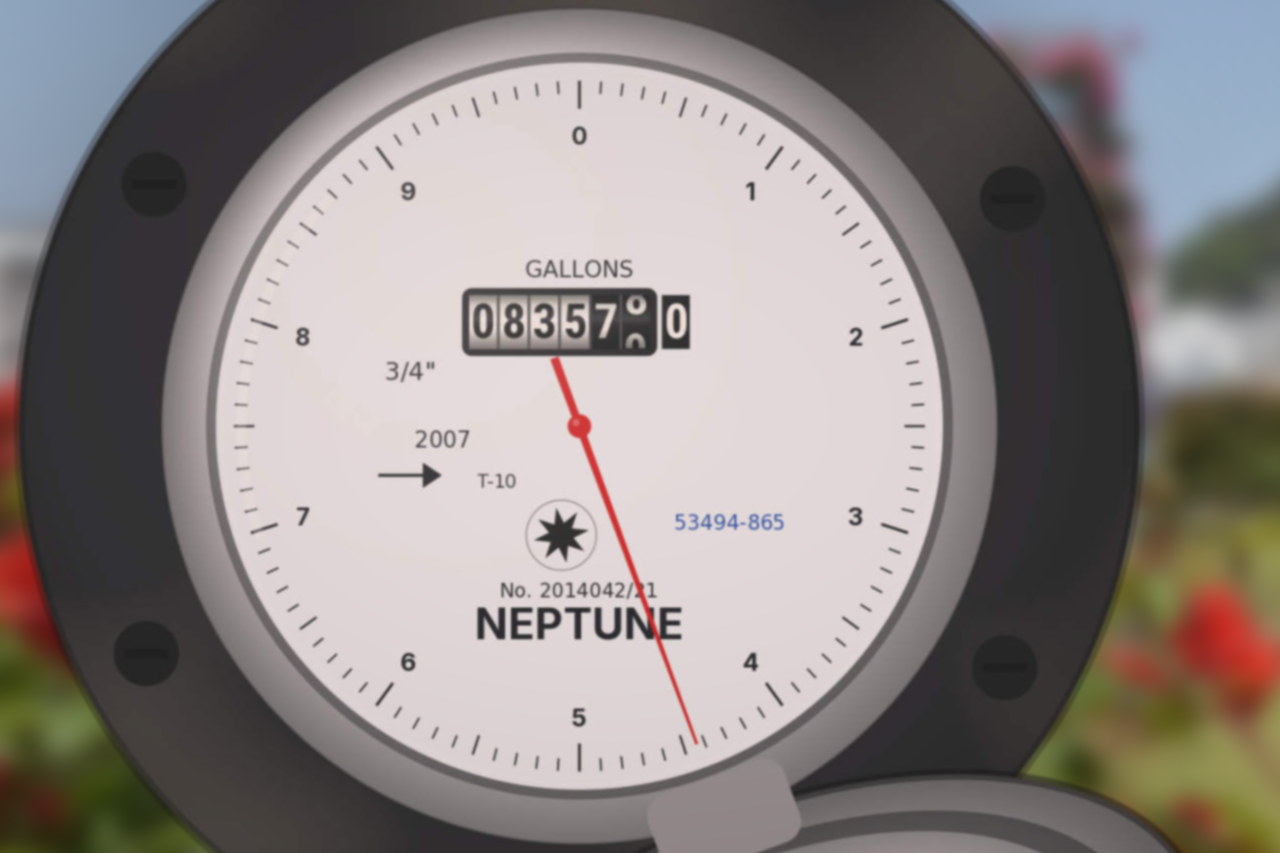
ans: gal 835784.4
